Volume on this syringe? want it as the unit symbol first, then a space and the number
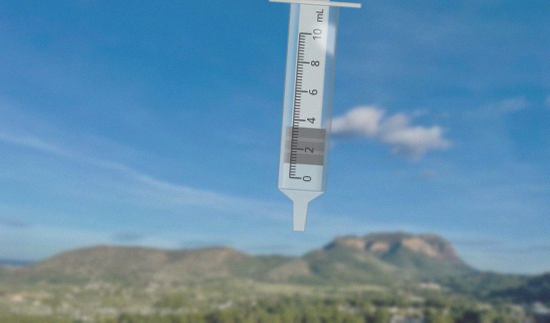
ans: mL 1
